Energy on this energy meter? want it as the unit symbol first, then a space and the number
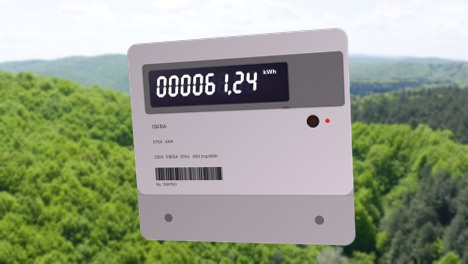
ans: kWh 61.24
